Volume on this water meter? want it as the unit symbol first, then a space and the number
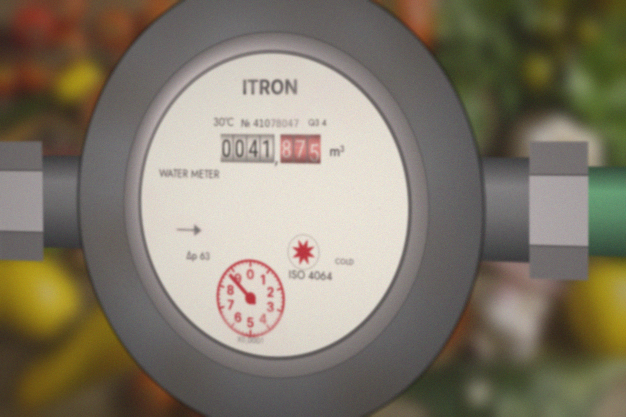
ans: m³ 41.8748
